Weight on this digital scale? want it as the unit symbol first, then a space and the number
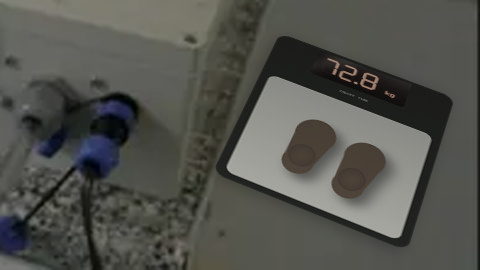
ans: kg 72.8
